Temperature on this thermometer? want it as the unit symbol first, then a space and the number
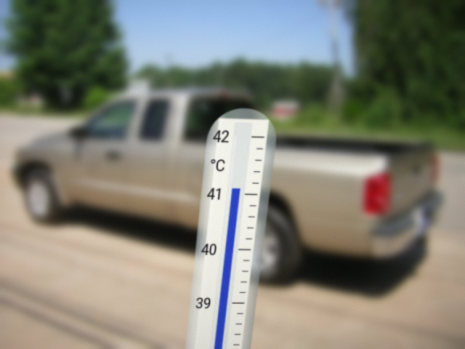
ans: °C 41.1
